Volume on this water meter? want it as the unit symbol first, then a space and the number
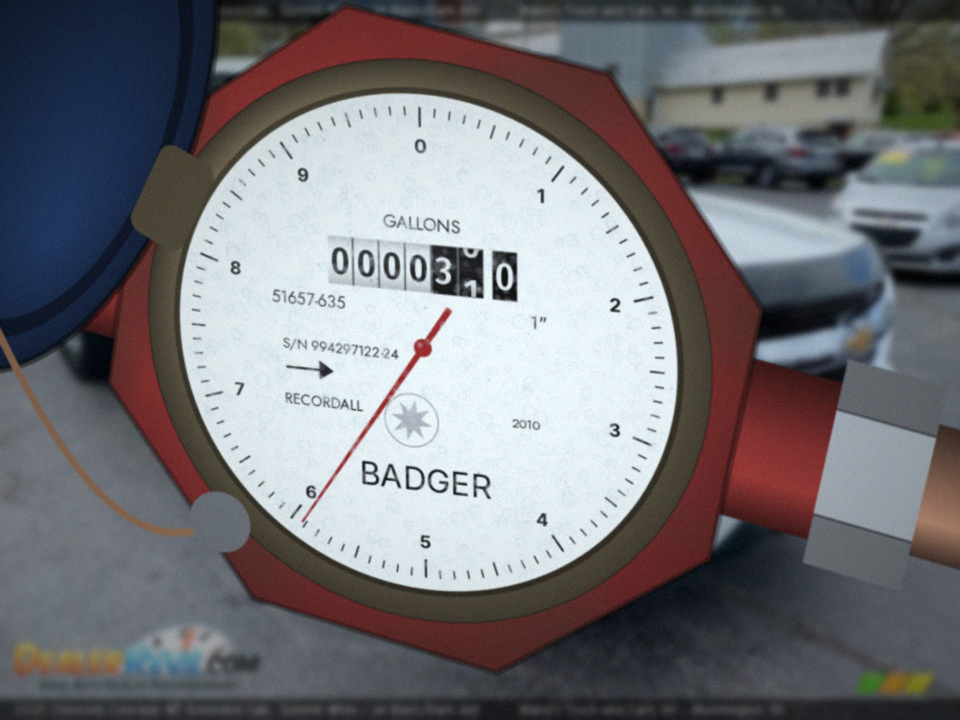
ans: gal 305.9
